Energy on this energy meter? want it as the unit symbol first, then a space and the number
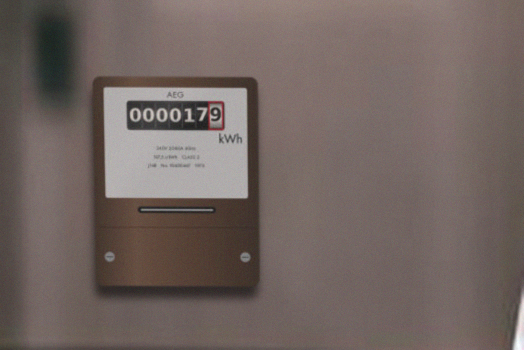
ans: kWh 17.9
